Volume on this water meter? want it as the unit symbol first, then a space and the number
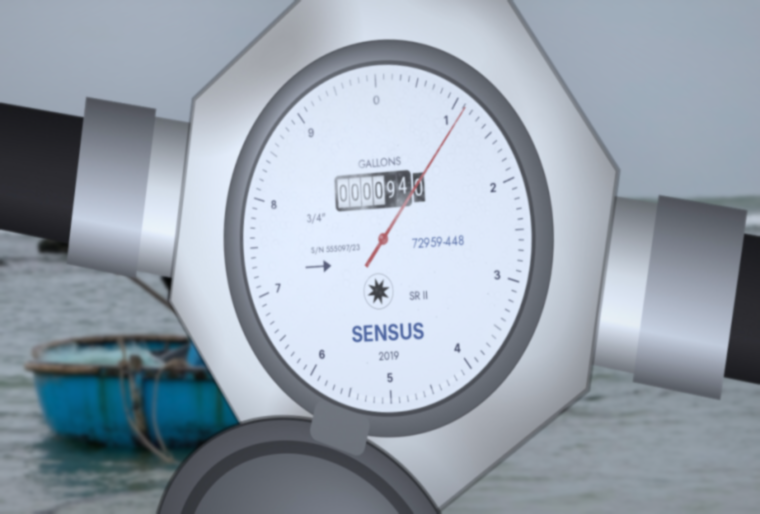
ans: gal 941.1
